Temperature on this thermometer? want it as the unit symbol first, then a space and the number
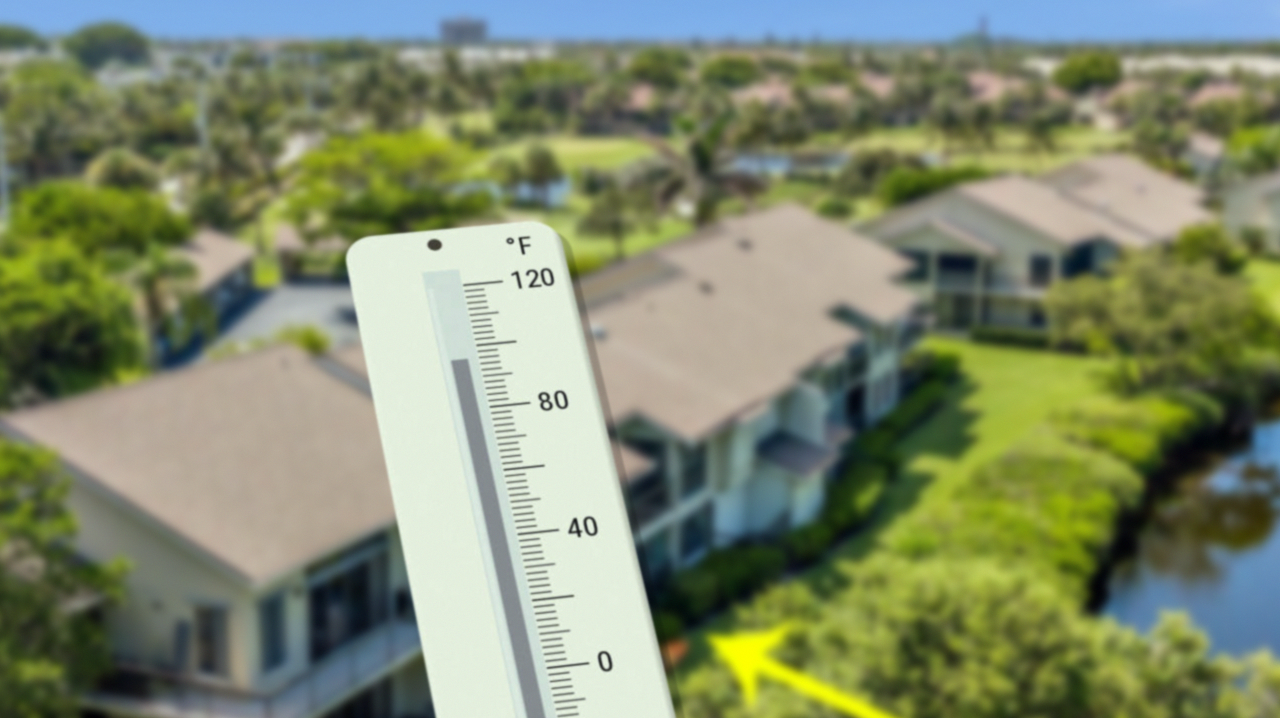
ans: °F 96
